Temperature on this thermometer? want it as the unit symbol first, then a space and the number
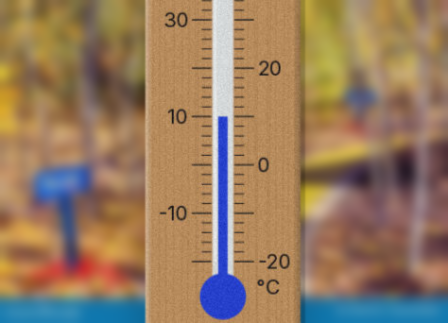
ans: °C 10
